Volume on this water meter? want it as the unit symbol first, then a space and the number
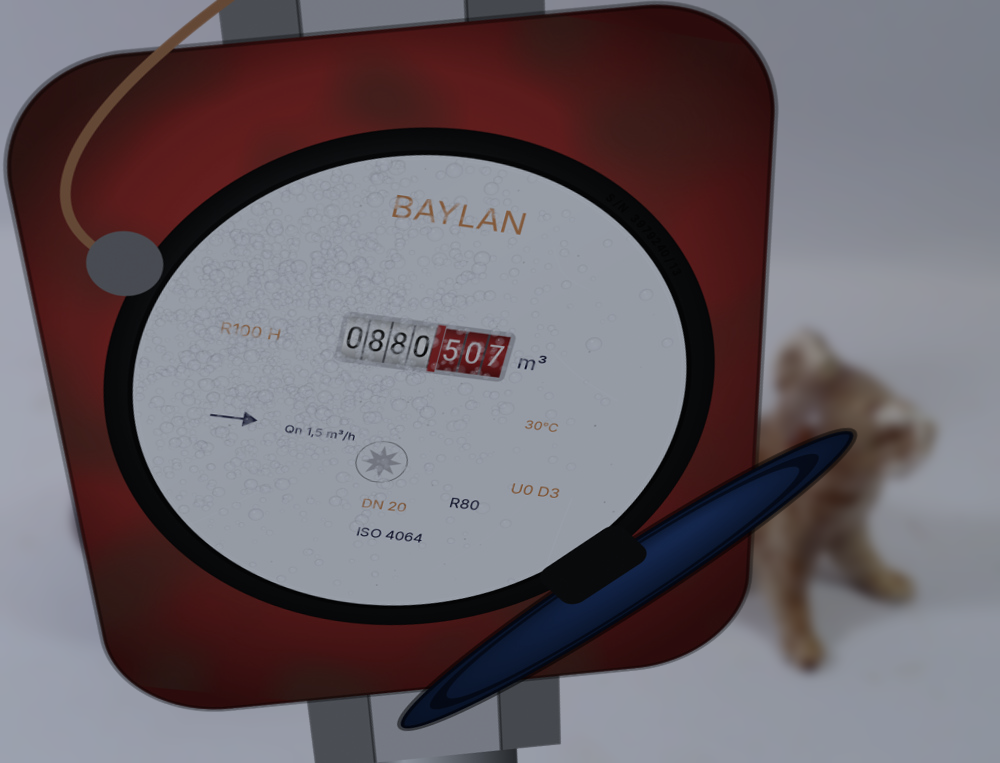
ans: m³ 880.507
